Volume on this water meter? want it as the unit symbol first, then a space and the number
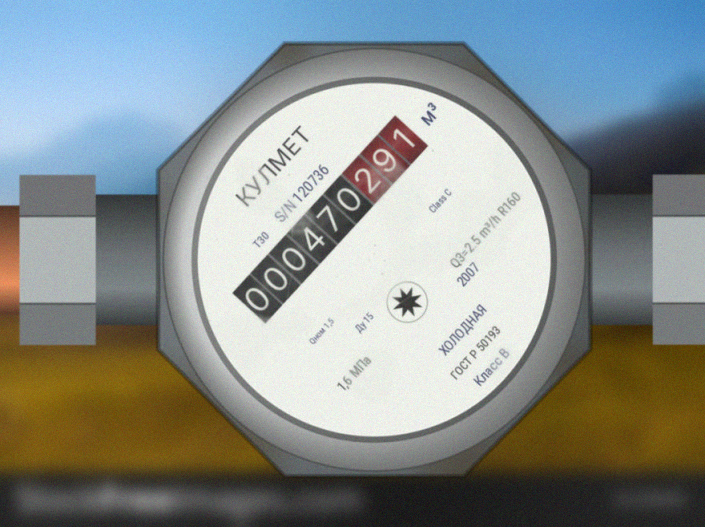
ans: m³ 470.291
